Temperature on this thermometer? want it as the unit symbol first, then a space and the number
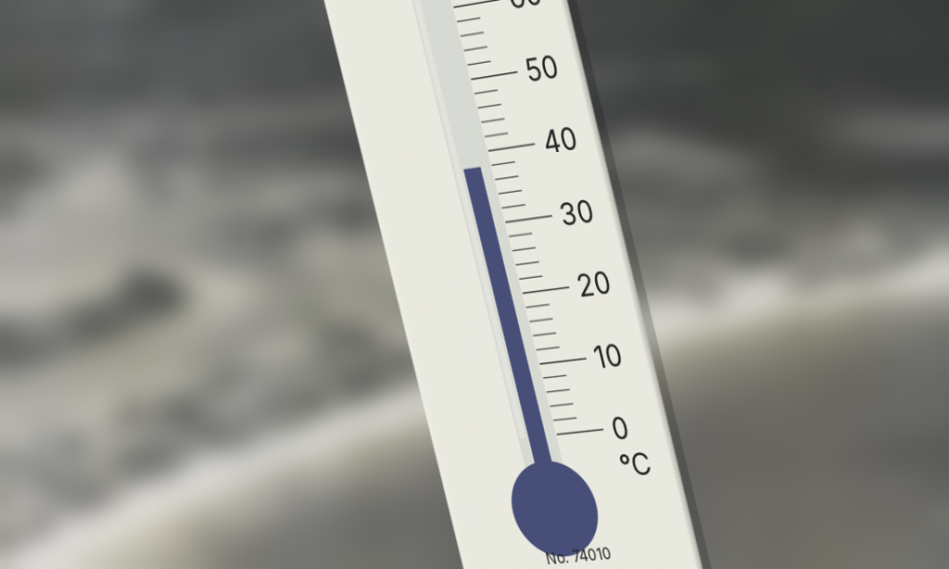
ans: °C 38
